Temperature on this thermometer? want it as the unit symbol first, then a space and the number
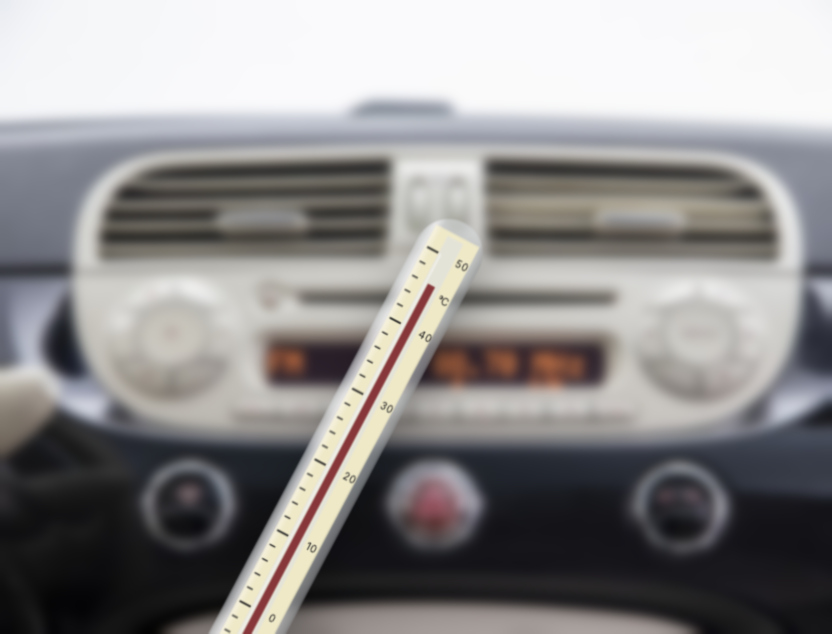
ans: °C 46
